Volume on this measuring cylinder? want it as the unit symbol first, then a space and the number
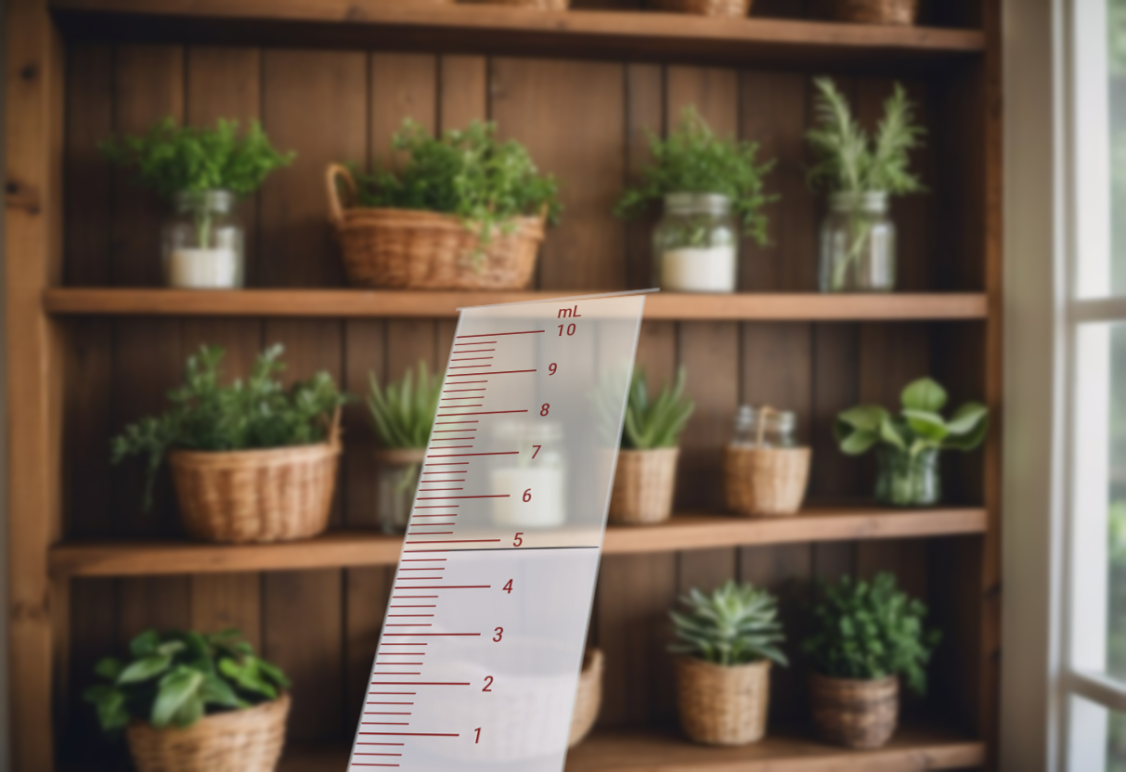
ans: mL 4.8
